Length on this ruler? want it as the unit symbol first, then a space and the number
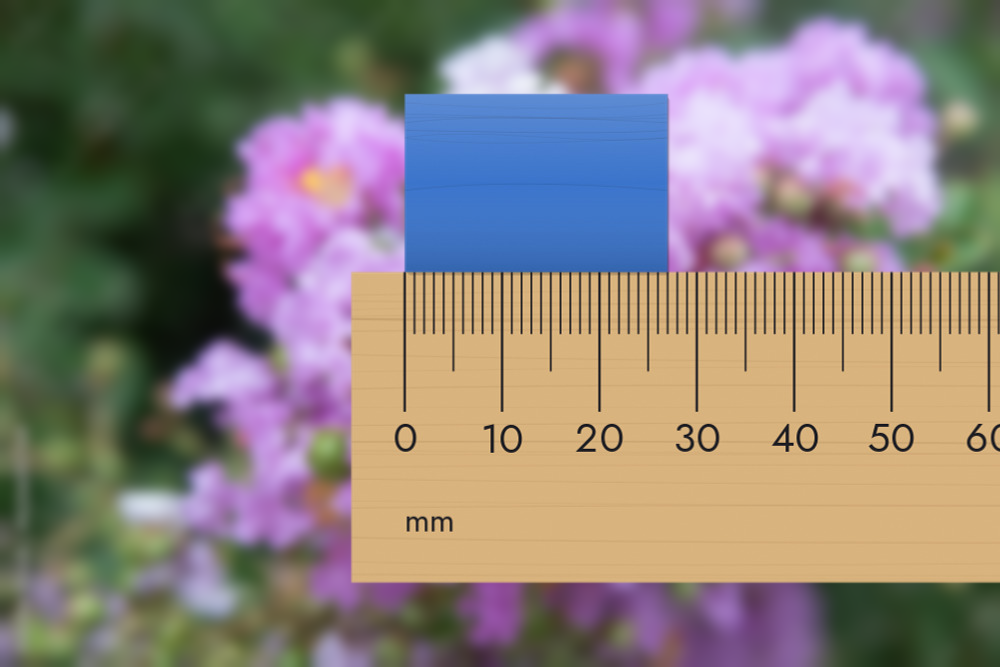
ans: mm 27
